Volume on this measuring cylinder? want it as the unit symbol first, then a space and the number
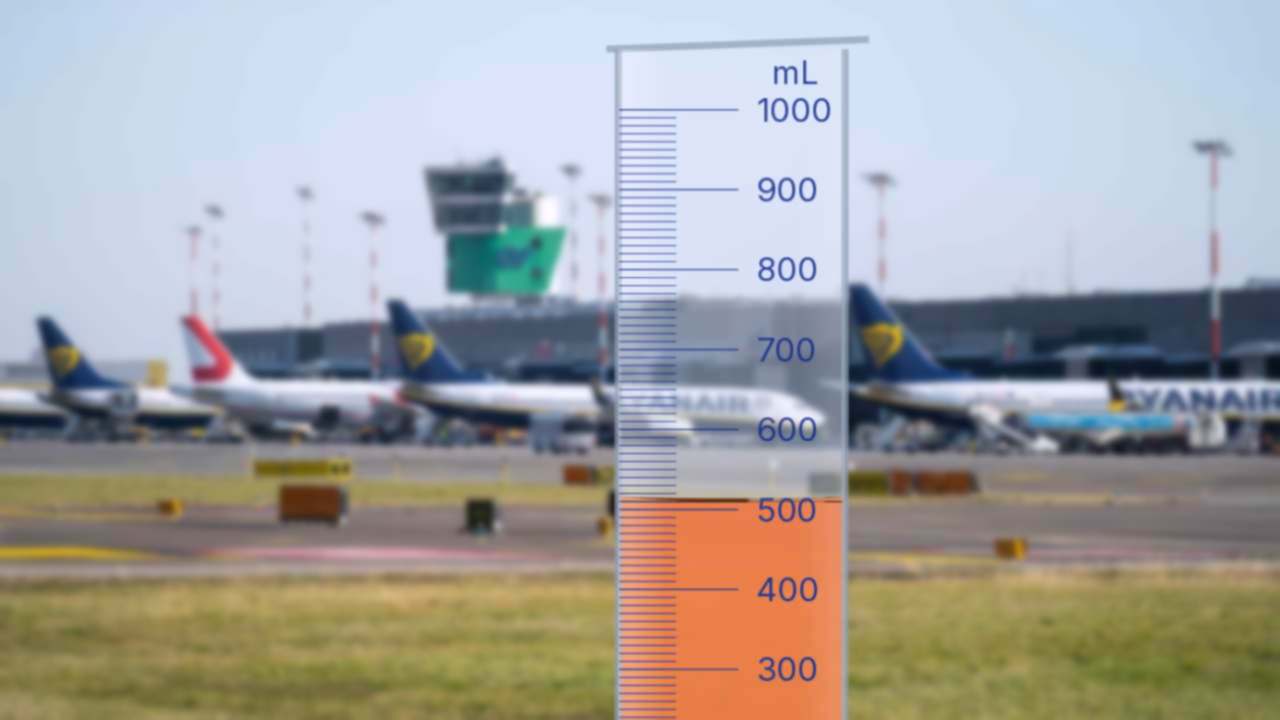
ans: mL 510
